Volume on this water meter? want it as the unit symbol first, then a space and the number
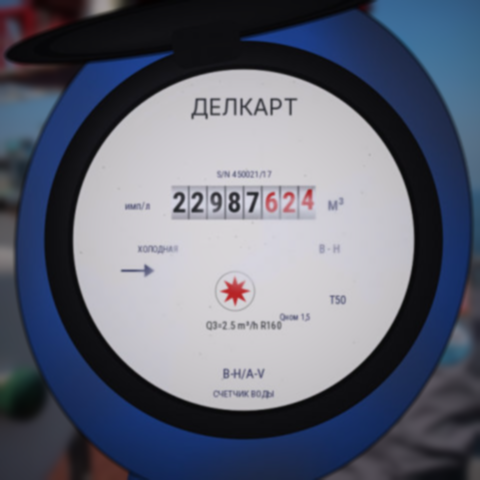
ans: m³ 22987.624
